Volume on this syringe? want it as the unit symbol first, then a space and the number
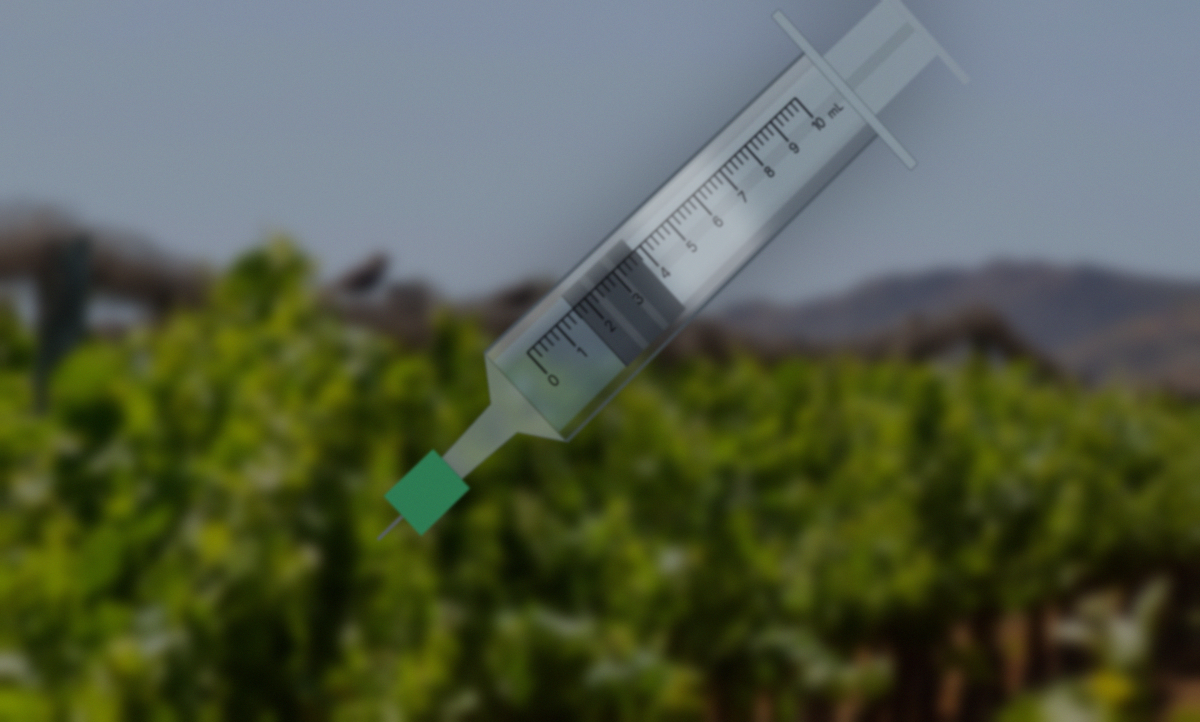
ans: mL 1.6
